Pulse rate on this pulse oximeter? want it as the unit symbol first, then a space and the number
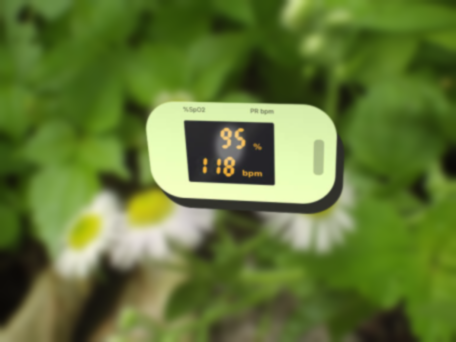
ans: bpm 118
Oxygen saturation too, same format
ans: % 95
